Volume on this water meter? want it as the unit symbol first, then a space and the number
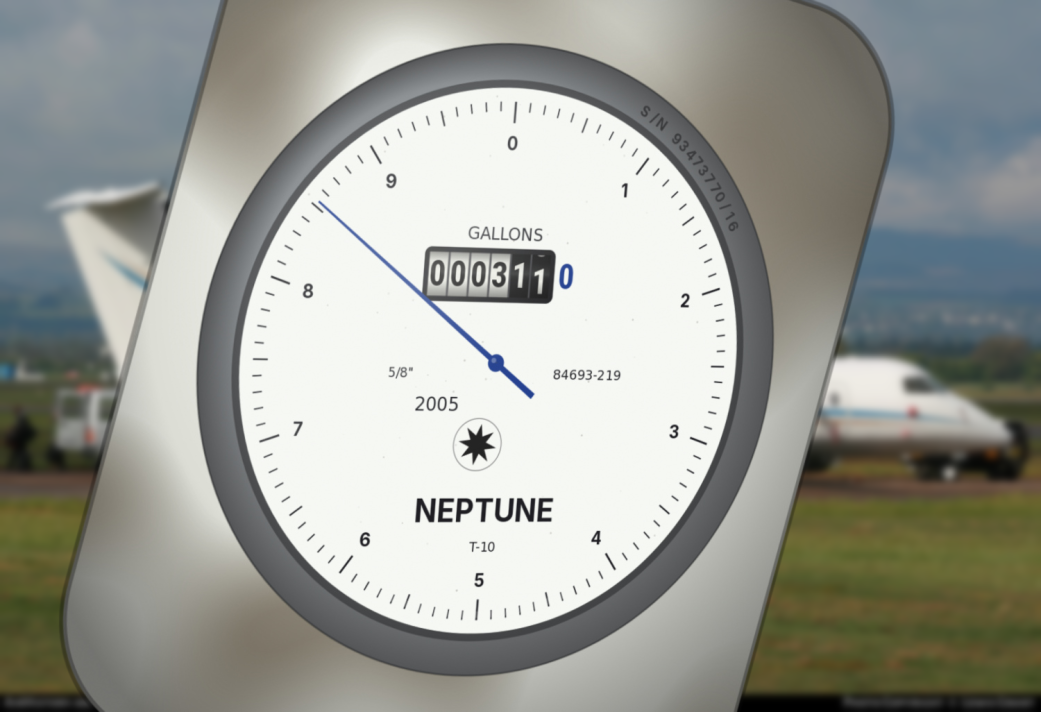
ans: gal 3108.5
